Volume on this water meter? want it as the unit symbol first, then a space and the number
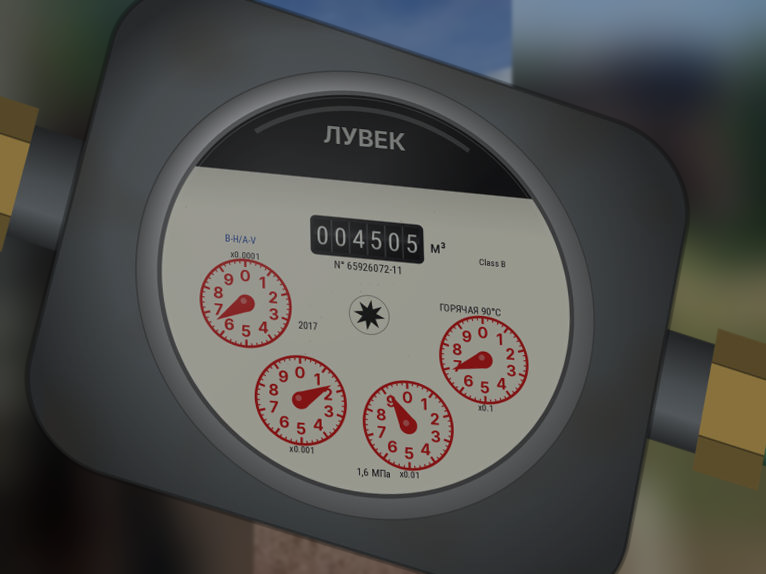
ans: m³ 4505.6916
